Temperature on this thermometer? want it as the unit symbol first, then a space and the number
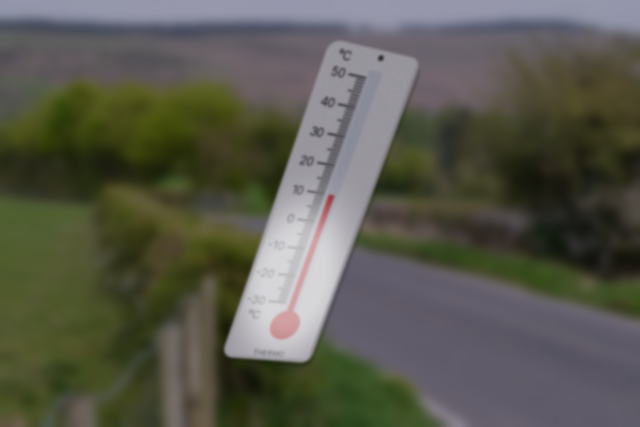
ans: °C 10
